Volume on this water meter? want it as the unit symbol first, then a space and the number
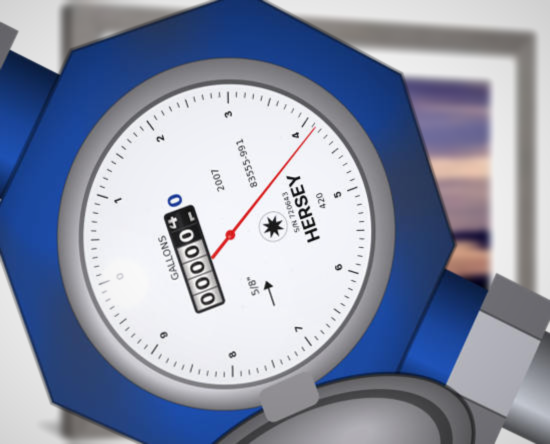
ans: gal 44.1
